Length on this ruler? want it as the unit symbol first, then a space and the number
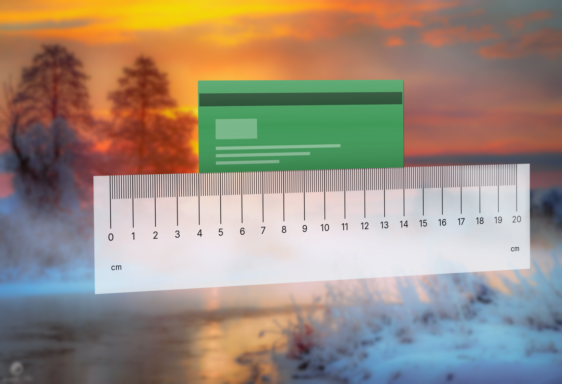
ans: cm 10
